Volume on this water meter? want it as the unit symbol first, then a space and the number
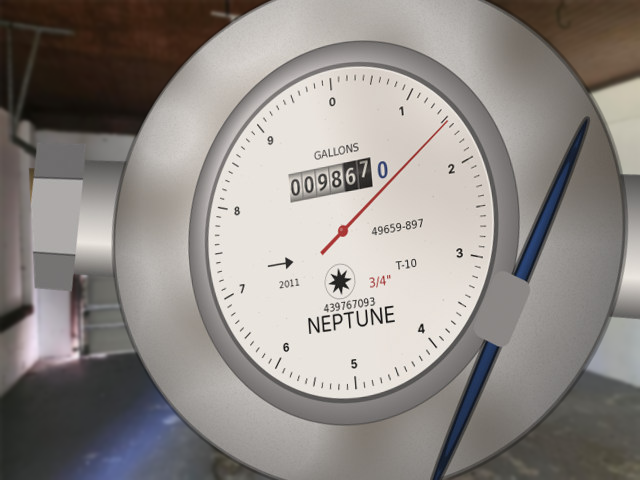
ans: gal 98671.5
